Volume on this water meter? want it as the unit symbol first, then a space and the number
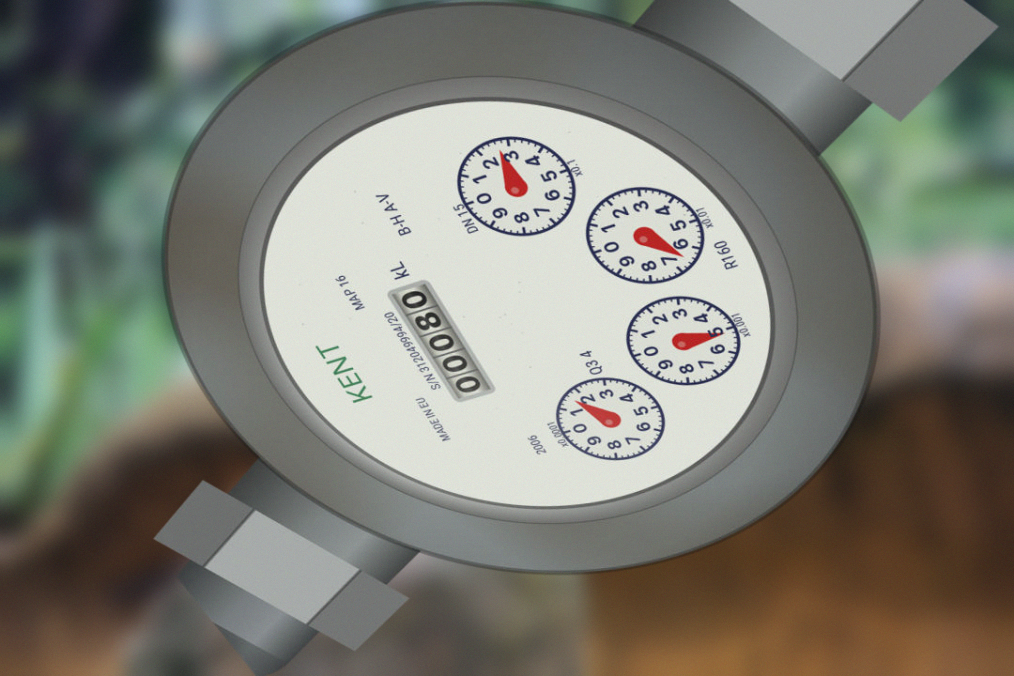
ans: kL 80.2651
